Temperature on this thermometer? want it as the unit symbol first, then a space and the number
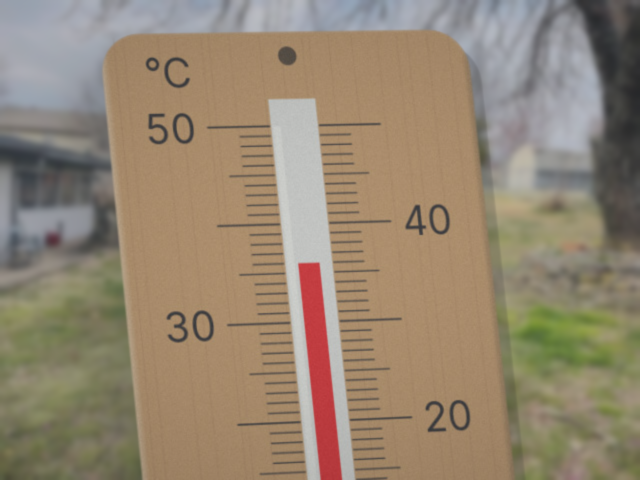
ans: °C 36
